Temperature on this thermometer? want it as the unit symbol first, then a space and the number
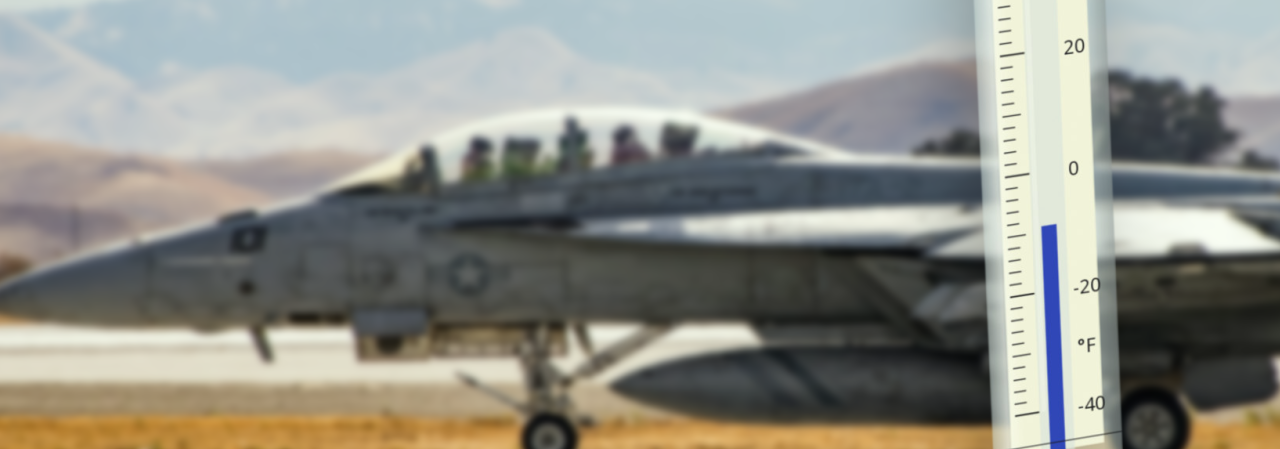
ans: °F -9
